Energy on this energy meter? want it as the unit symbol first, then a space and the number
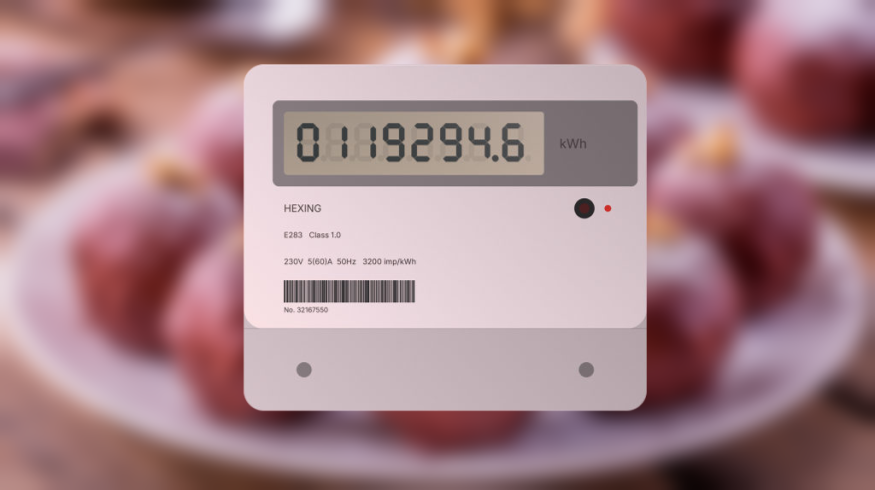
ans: kWh 119294.6
